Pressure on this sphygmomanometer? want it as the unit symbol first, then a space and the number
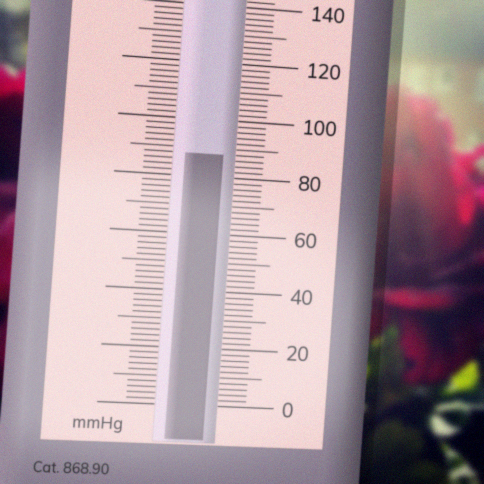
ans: mmHg 88
